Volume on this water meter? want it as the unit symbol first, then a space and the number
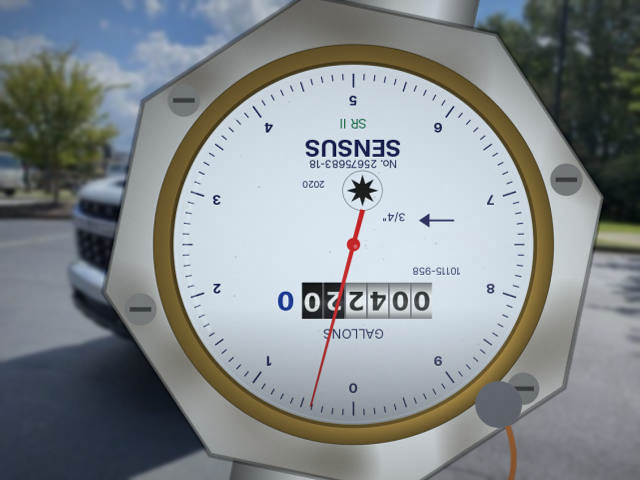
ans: gal 42200.4
